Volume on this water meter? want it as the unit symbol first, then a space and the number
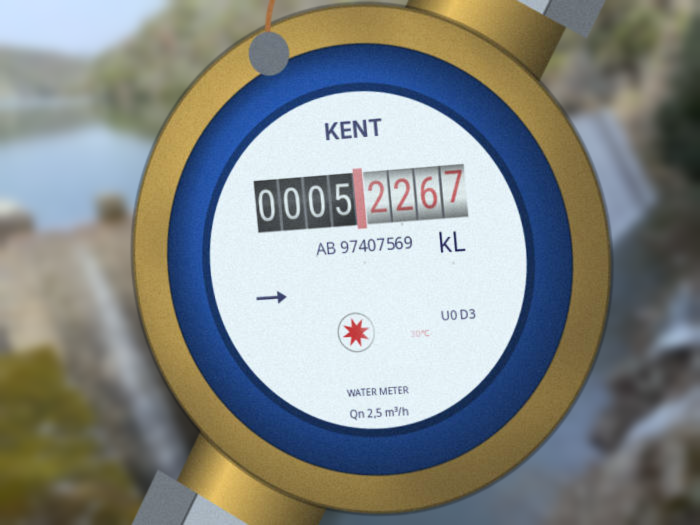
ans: kL 5.2267
